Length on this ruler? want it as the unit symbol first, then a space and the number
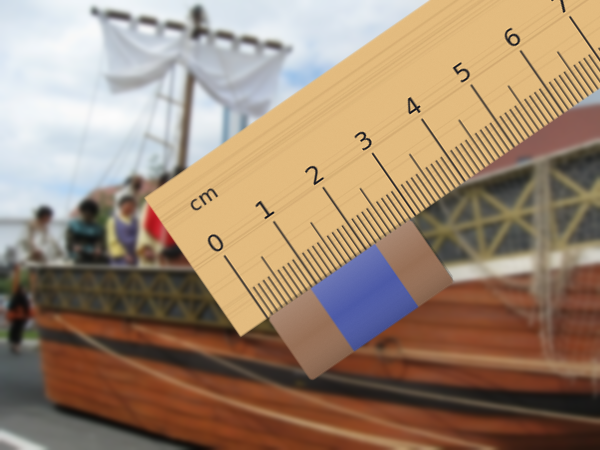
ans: cm 2.9
